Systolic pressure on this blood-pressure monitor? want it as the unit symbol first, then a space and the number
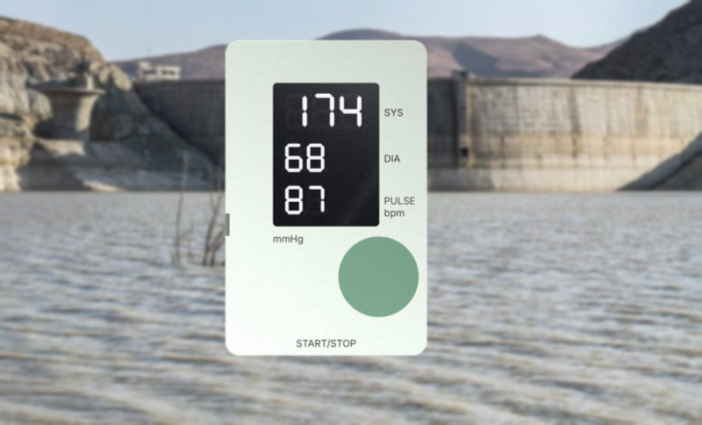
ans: mmHg 174
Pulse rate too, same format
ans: bpm 87
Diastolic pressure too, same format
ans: mmHg 68
